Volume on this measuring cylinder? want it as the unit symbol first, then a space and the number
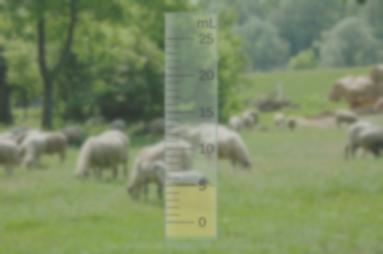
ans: mL 5
